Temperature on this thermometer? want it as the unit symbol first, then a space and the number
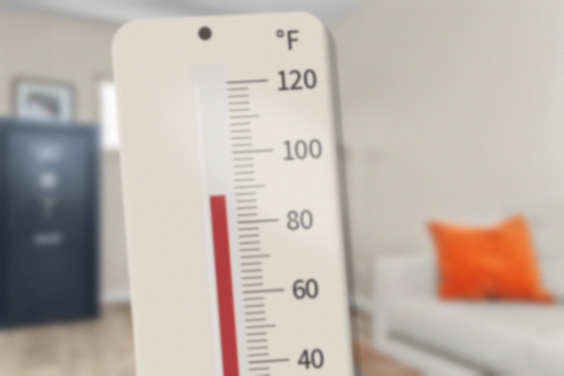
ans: °F 88
